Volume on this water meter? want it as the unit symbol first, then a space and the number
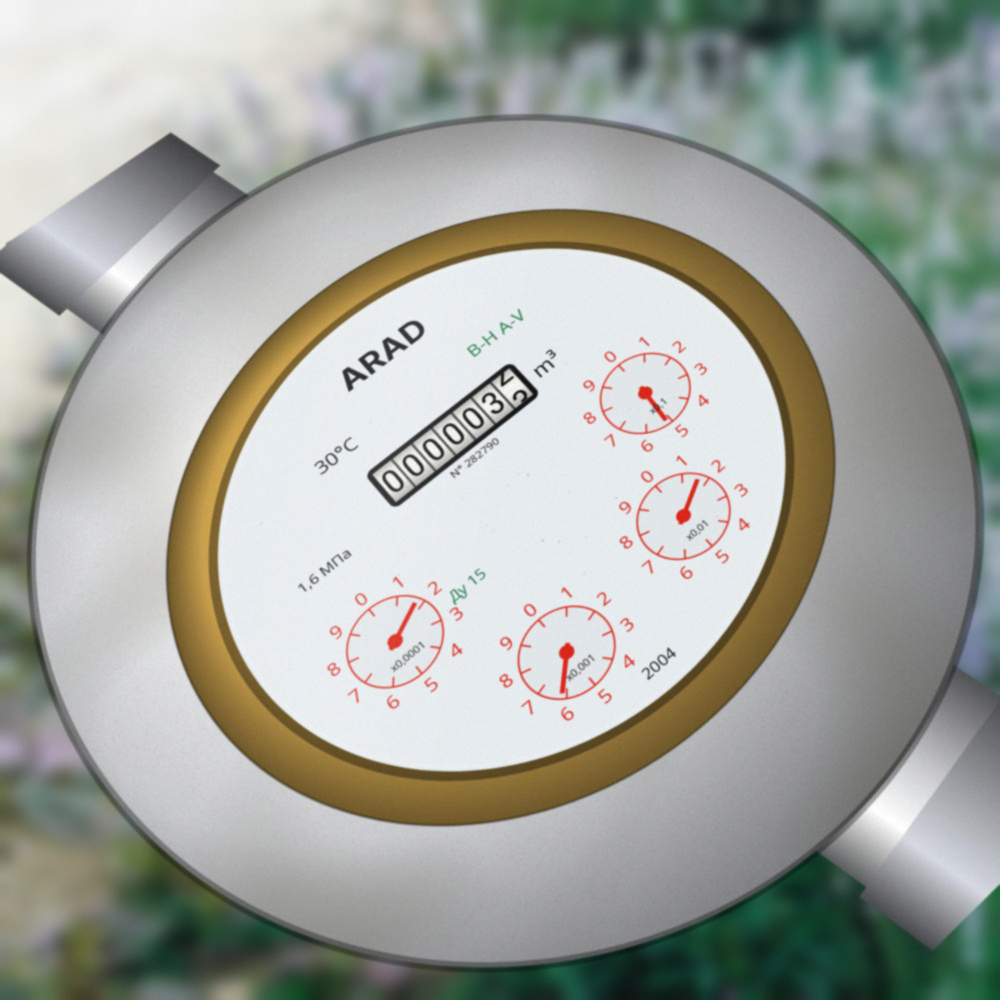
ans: m³ 32.5161
